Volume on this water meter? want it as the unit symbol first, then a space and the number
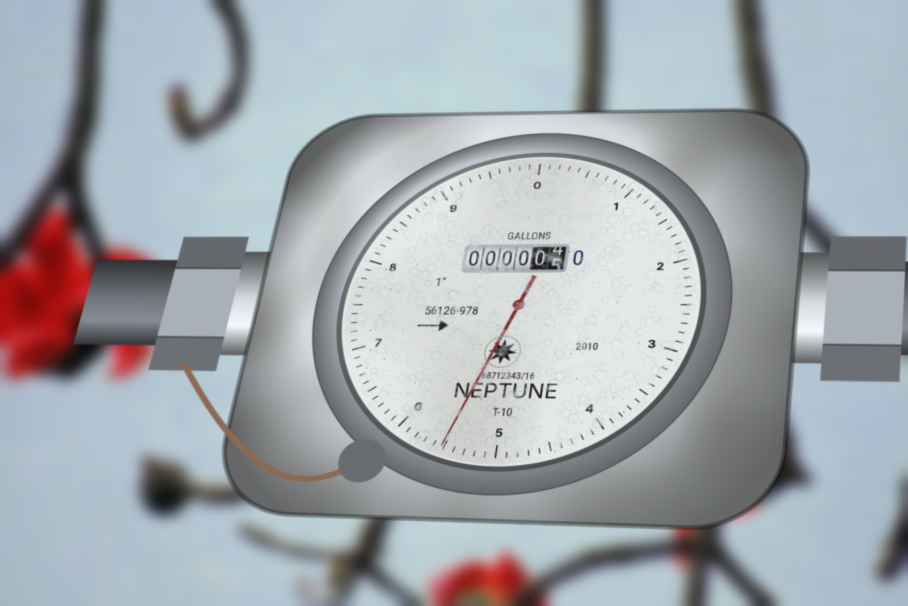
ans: gal 45.5
